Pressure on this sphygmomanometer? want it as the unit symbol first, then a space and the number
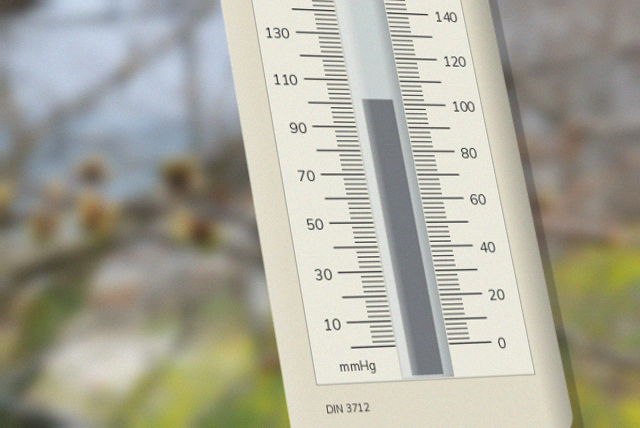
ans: mmHg 102
